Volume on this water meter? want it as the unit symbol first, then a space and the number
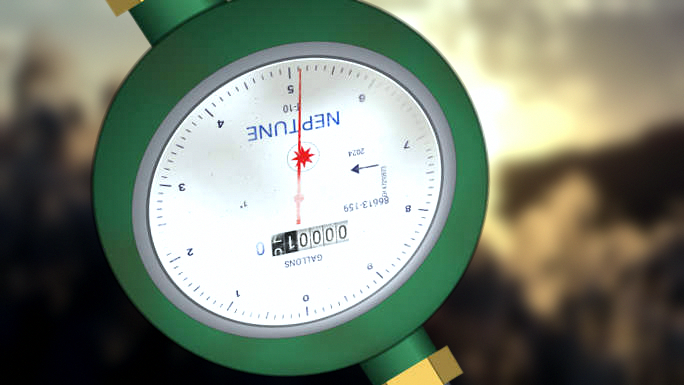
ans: gal 165.1
